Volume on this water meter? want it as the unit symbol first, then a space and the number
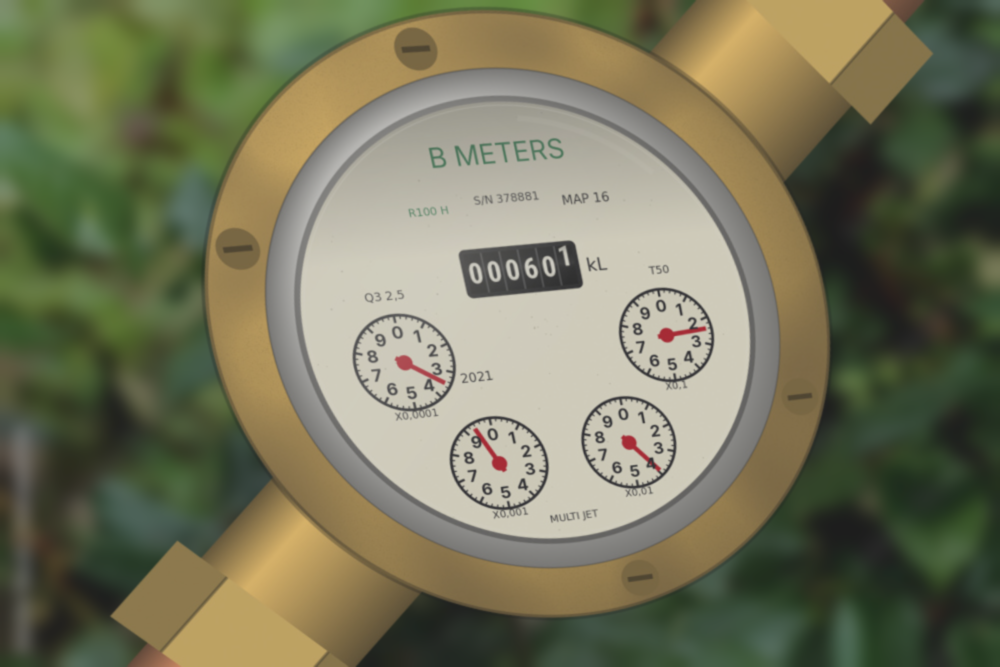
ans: kL 601.2393
